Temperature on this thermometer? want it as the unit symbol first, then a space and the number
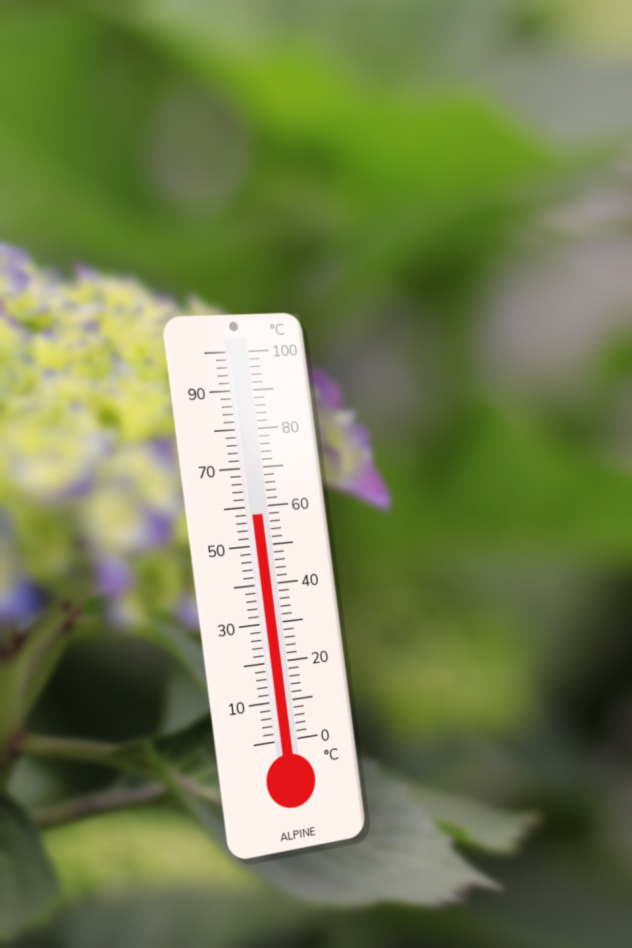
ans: °C 58
